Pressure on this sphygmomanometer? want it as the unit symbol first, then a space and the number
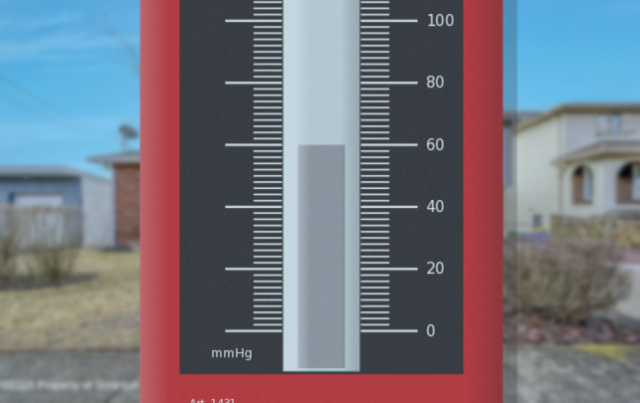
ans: mmHg 60
